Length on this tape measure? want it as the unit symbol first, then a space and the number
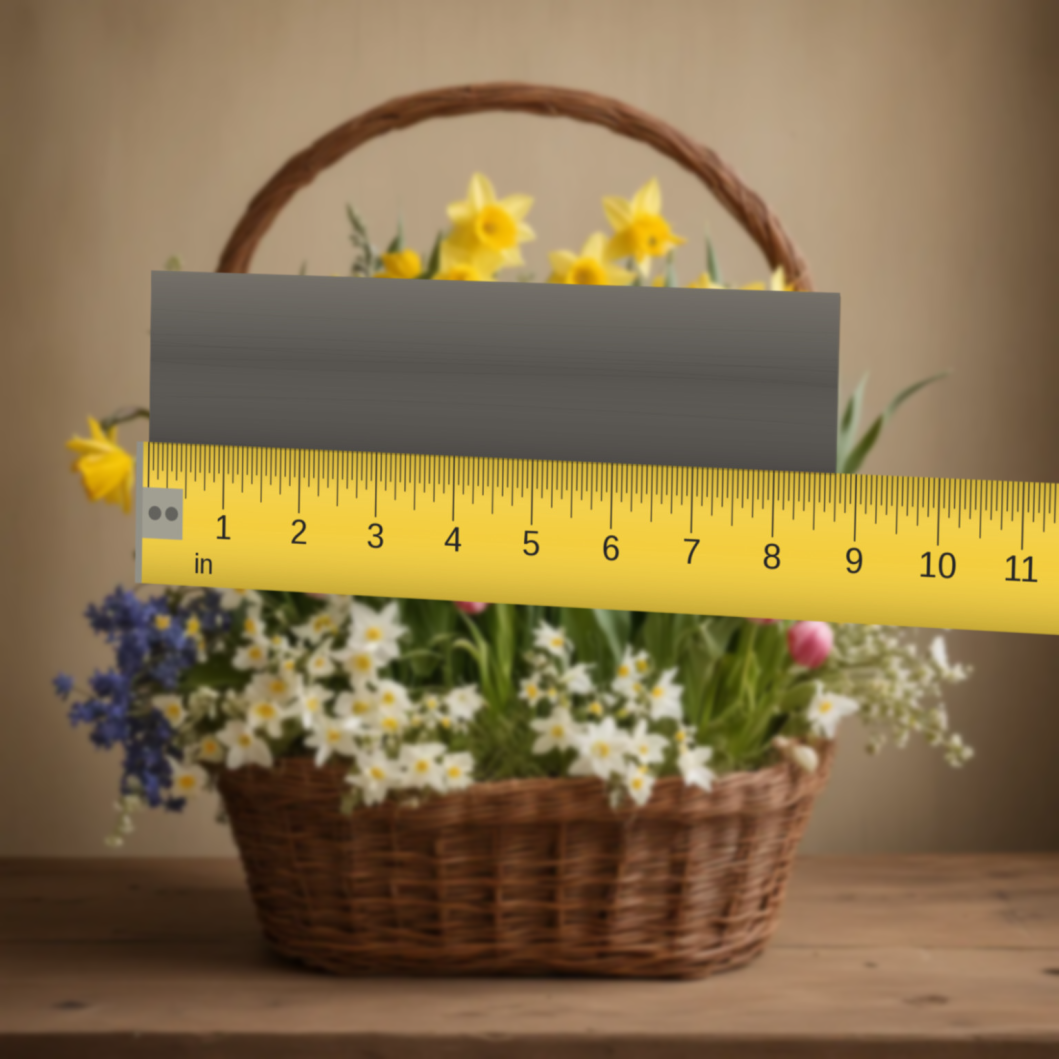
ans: in 8.75
